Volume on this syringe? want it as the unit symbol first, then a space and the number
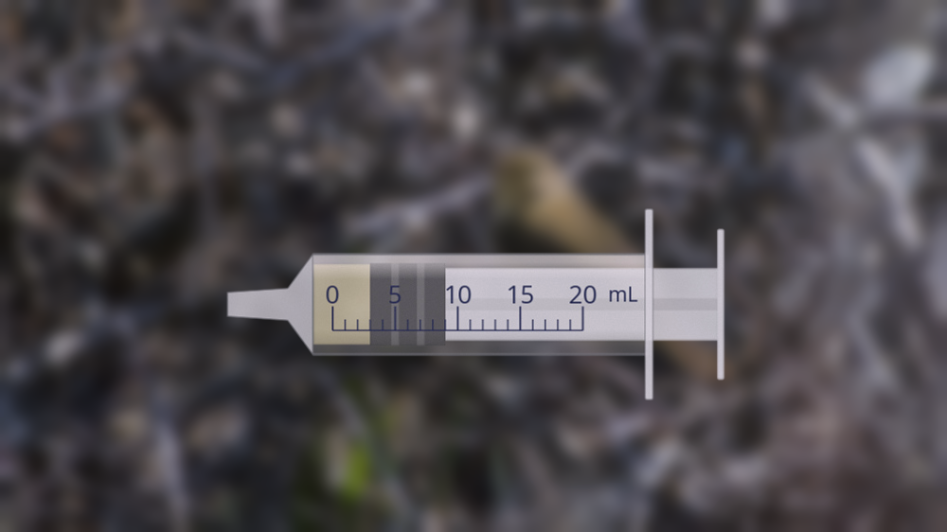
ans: mL 3
